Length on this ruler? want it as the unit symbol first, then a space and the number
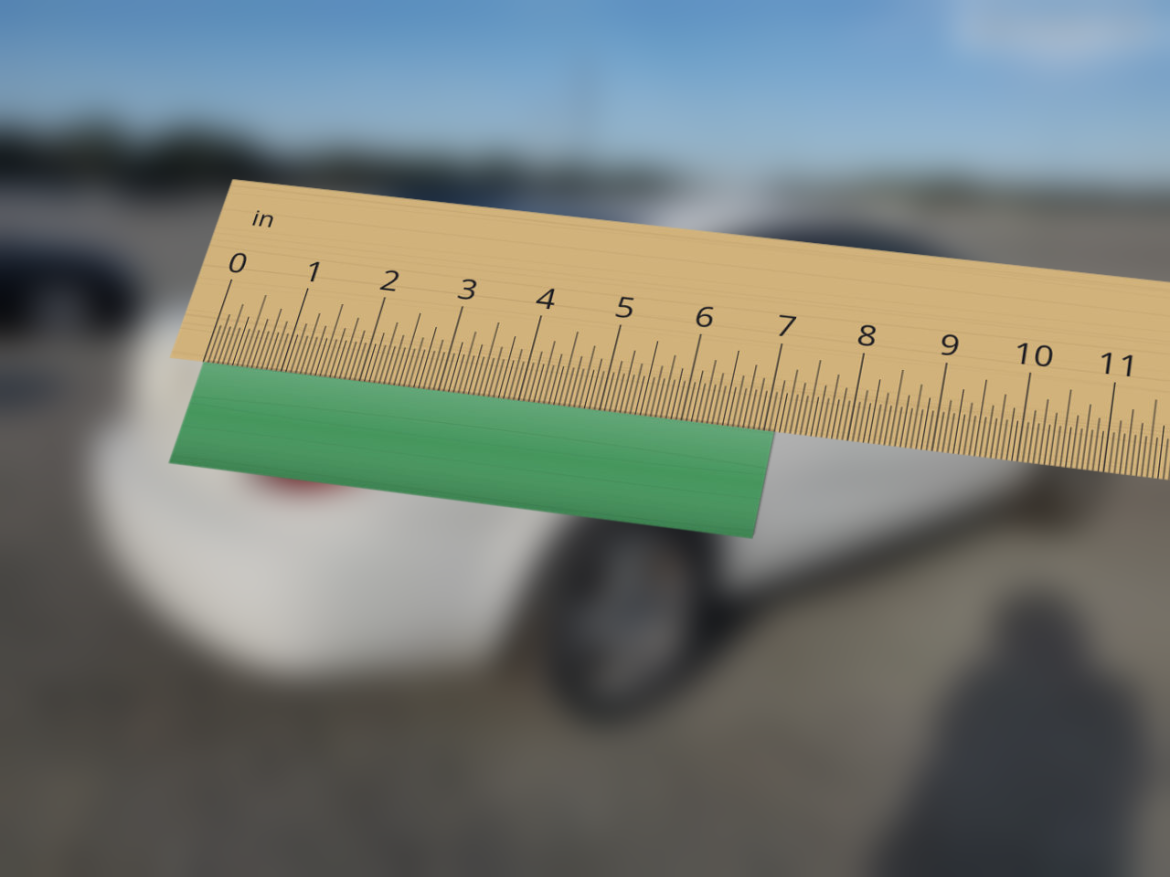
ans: in 7.125
